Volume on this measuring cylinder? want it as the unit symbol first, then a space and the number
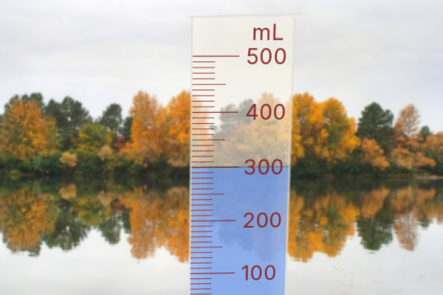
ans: mL 300
